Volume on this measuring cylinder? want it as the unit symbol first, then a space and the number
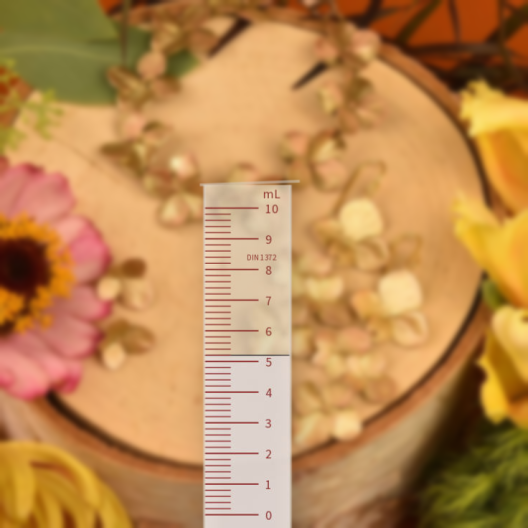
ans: mL 5.2
